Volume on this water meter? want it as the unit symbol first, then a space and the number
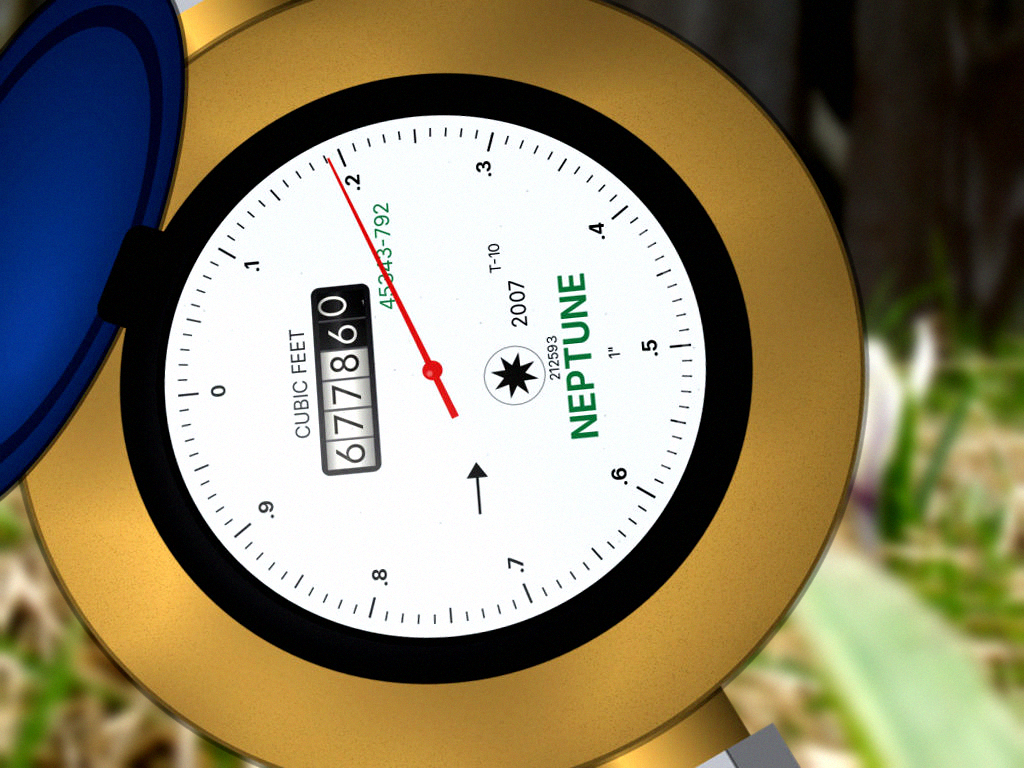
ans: ft³ 677860.19
